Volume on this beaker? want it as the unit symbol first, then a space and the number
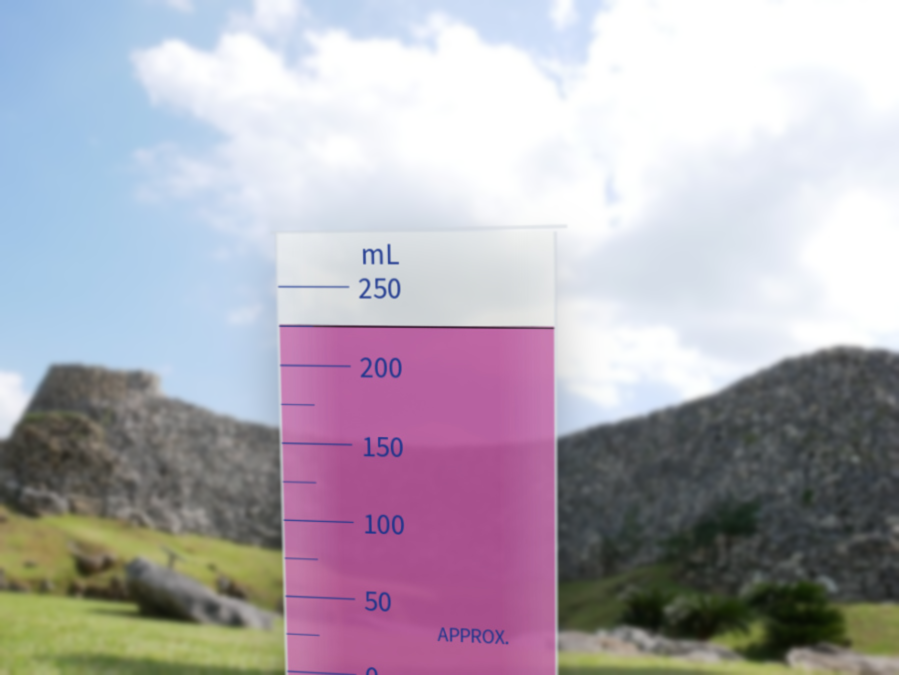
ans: mL 225
